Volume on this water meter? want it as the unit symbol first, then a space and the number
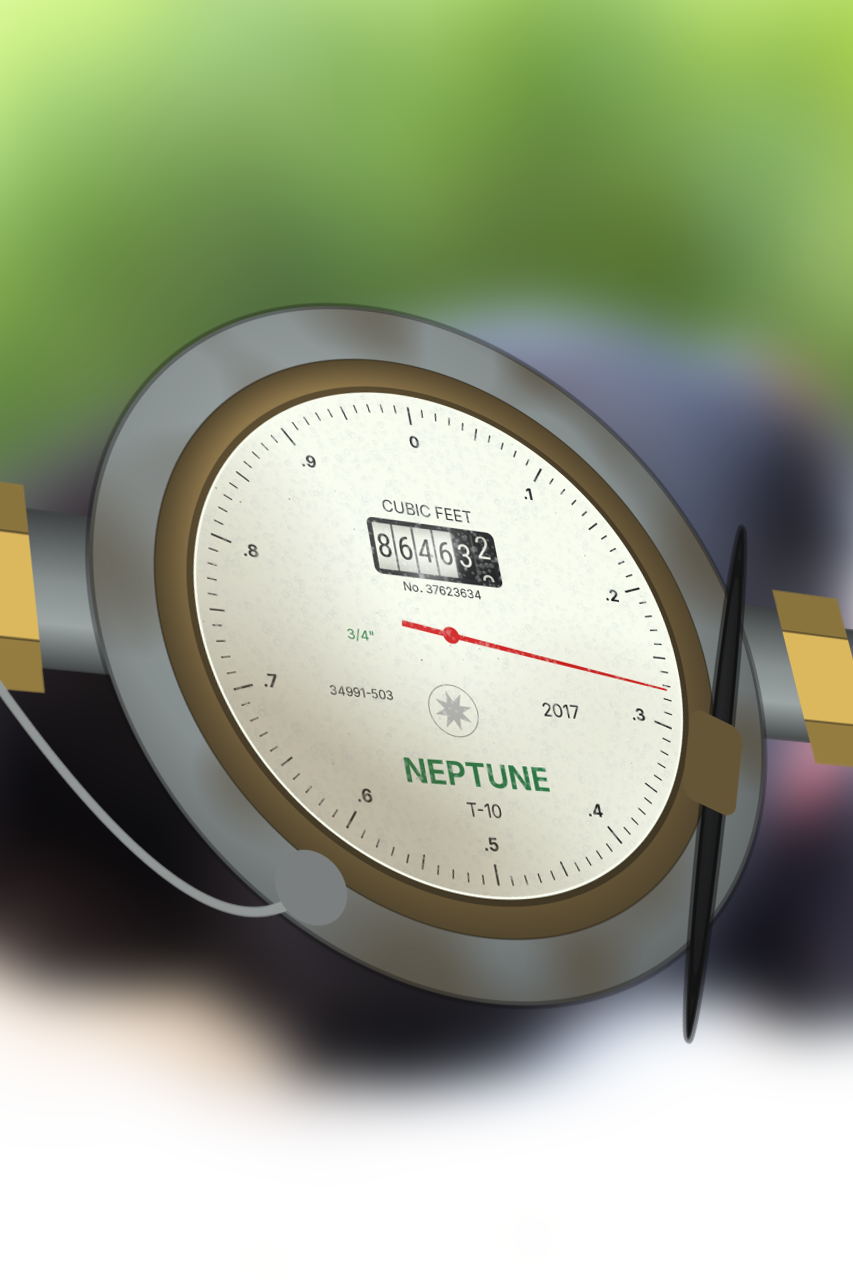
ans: ft³ 864632.27
